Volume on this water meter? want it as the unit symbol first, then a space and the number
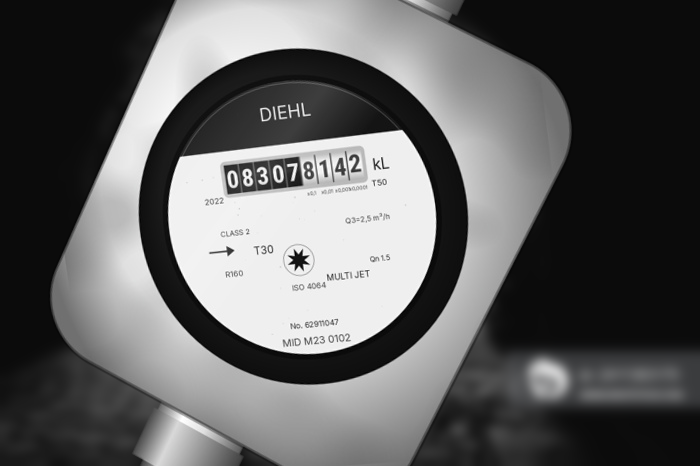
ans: kL 8307.8142
